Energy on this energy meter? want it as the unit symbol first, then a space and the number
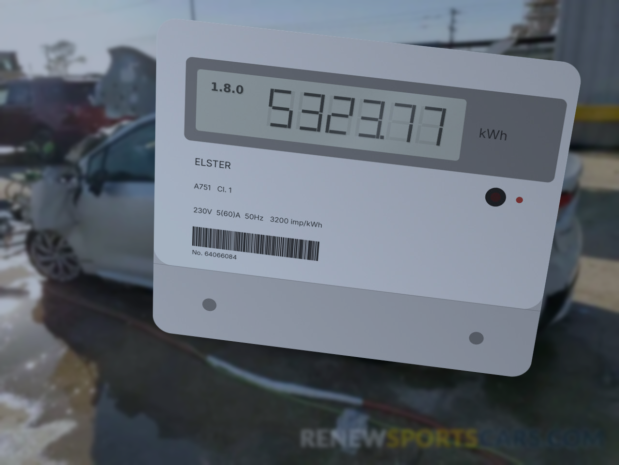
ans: kWh 5323.77
